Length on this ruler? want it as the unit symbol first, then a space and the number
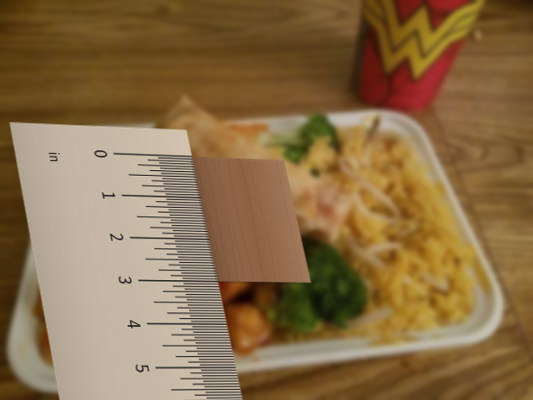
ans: in 3
